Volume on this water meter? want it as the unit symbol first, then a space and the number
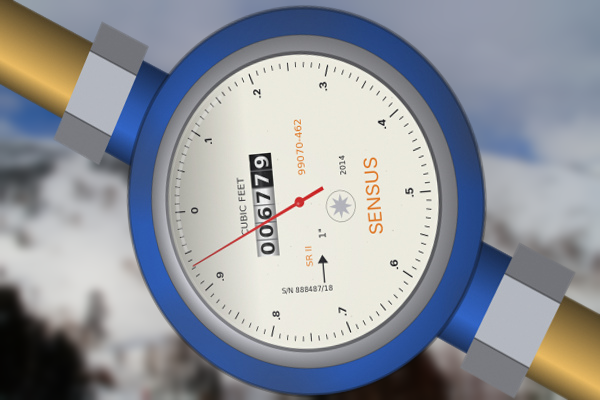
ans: ft³ 6778.93
